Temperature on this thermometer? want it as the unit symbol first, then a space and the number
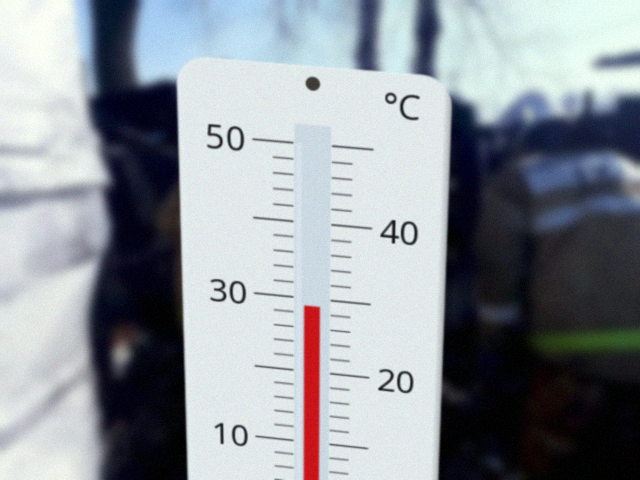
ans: °C 29
